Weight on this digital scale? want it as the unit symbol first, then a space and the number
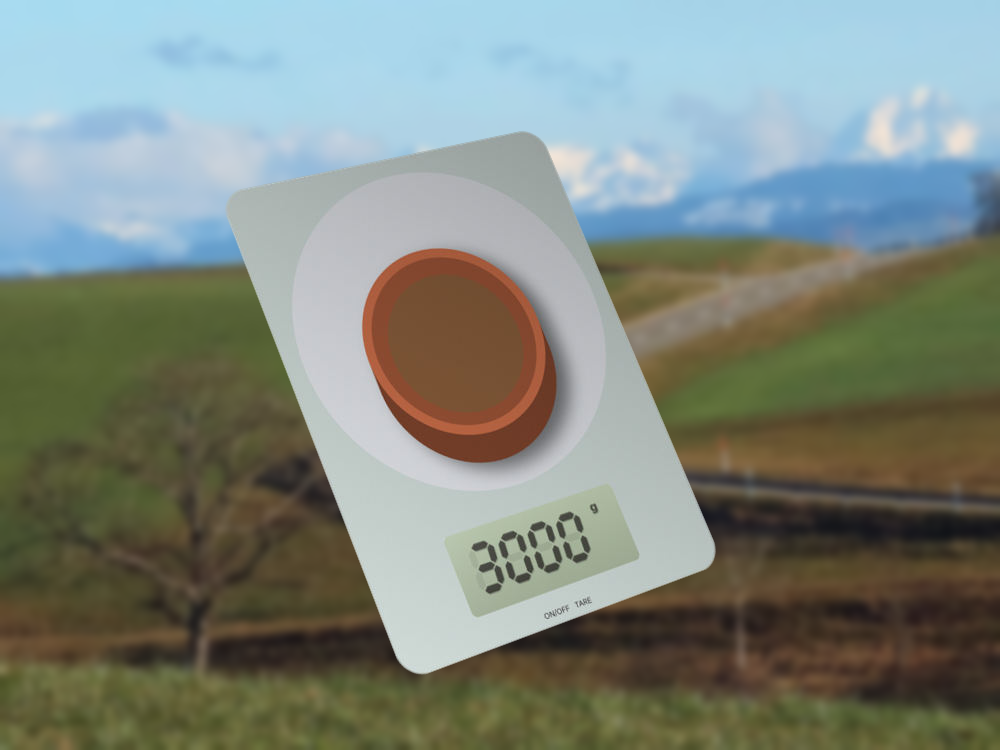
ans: g 3000
